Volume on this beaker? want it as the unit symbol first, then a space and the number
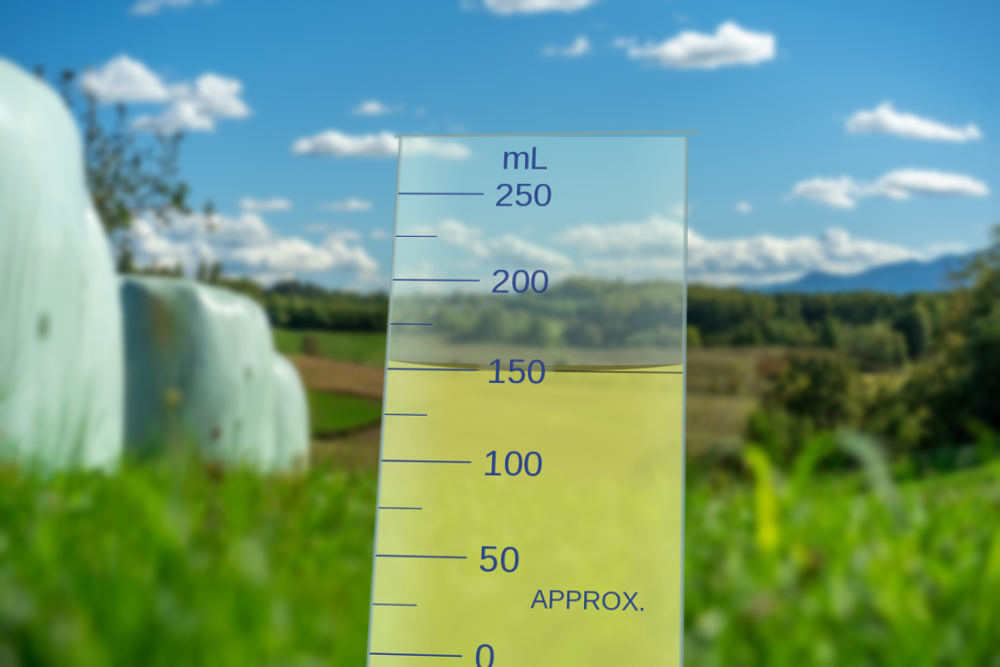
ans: mL 150
